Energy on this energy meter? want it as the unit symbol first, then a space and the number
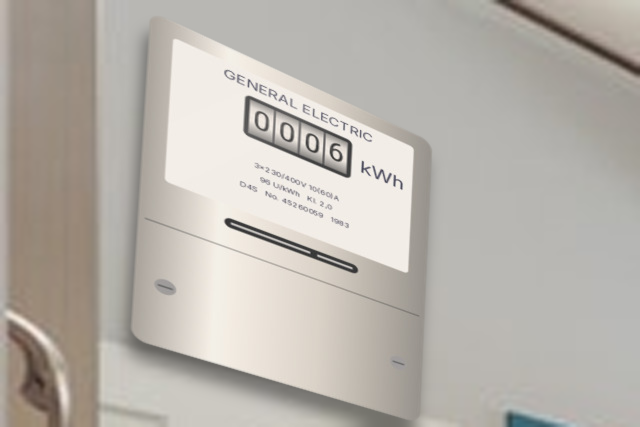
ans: kWh 6
